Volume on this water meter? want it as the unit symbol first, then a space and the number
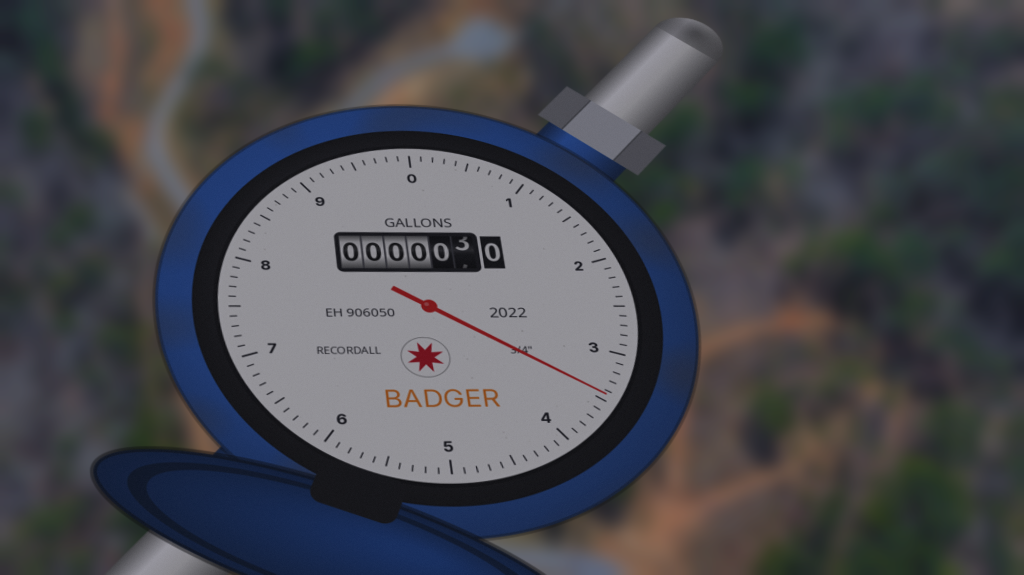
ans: gal 33.4
